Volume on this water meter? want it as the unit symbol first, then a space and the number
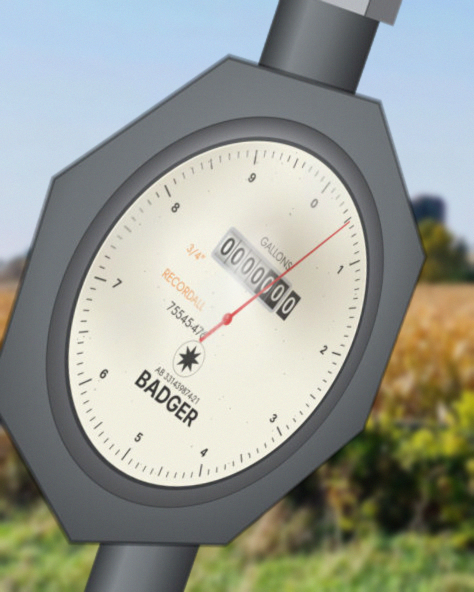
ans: gal 0.5
